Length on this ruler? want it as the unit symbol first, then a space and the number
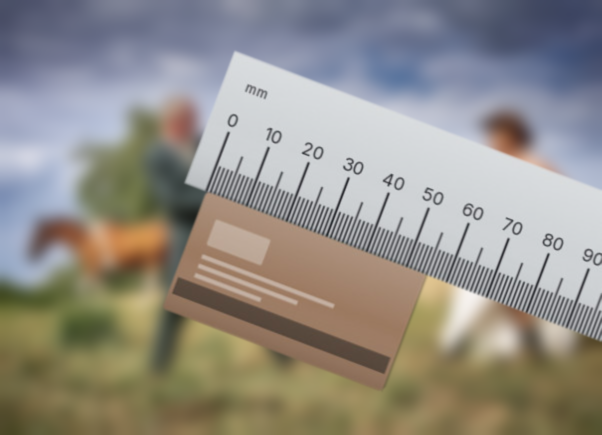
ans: mm 55
